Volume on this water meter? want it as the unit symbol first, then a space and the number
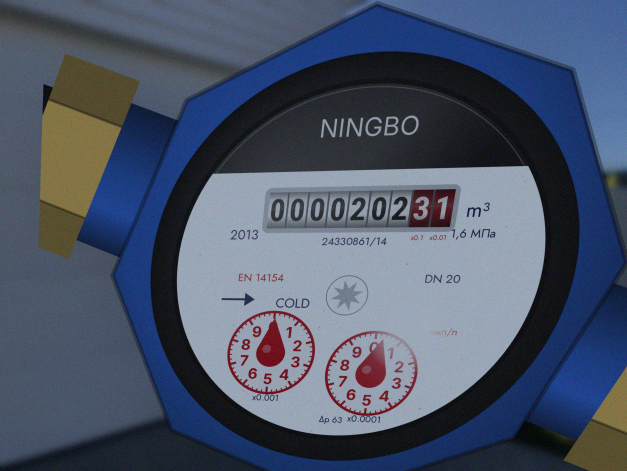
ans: m³ 202.3100
